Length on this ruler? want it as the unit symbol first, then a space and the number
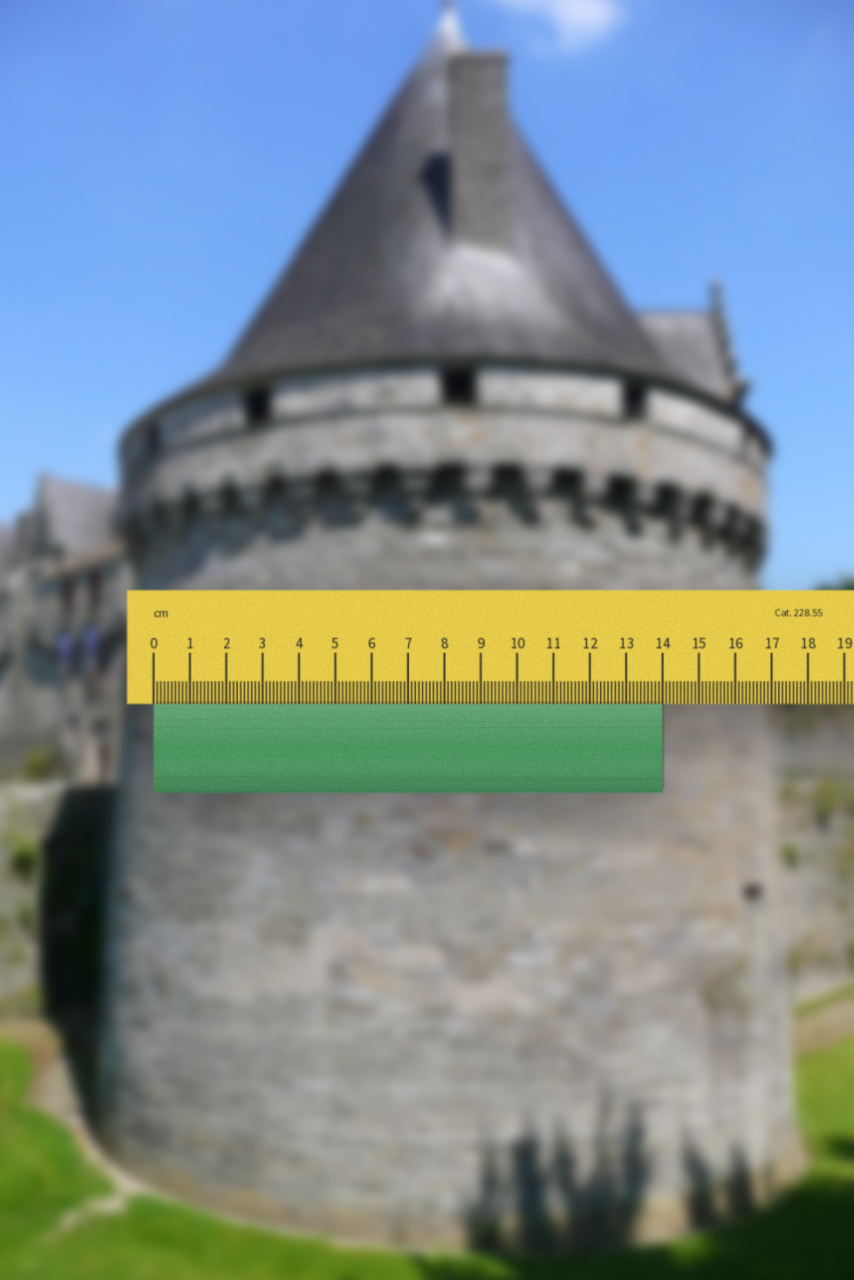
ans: cm 14
